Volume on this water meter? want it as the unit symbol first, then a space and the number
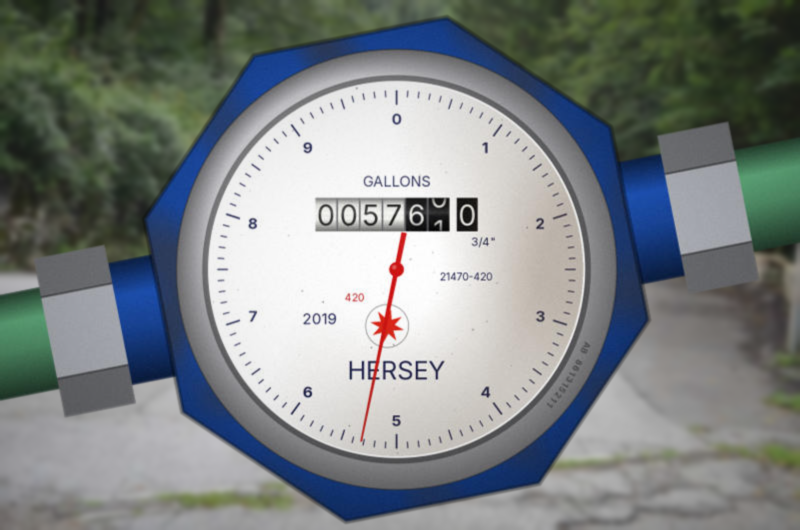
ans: gal 57605.3
